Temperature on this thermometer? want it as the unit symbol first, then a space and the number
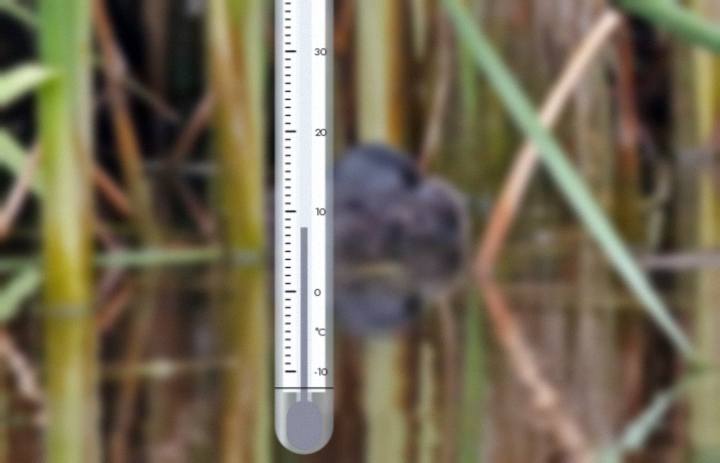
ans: °C 8
